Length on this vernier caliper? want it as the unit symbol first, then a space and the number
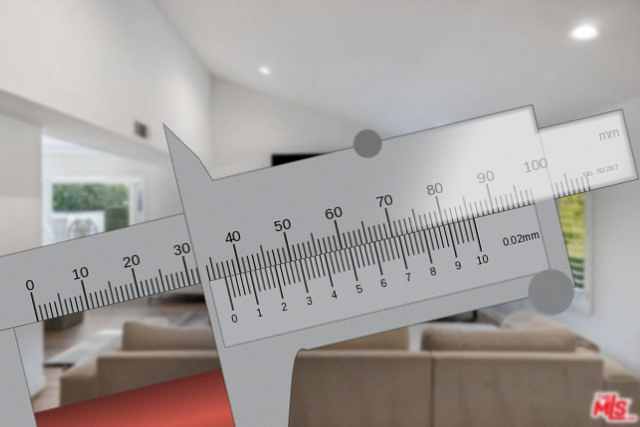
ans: mm 37.0
